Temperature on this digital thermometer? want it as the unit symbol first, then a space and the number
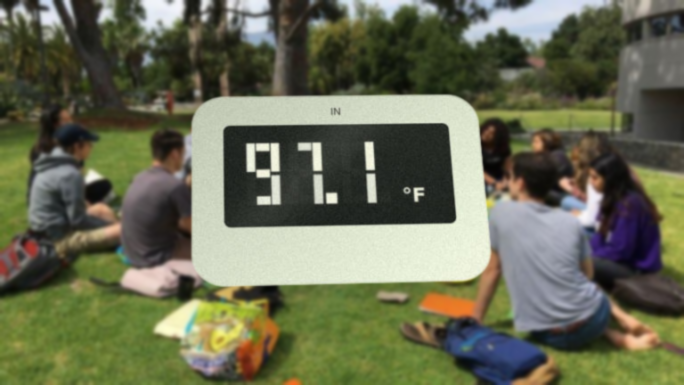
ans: °F 97.1
